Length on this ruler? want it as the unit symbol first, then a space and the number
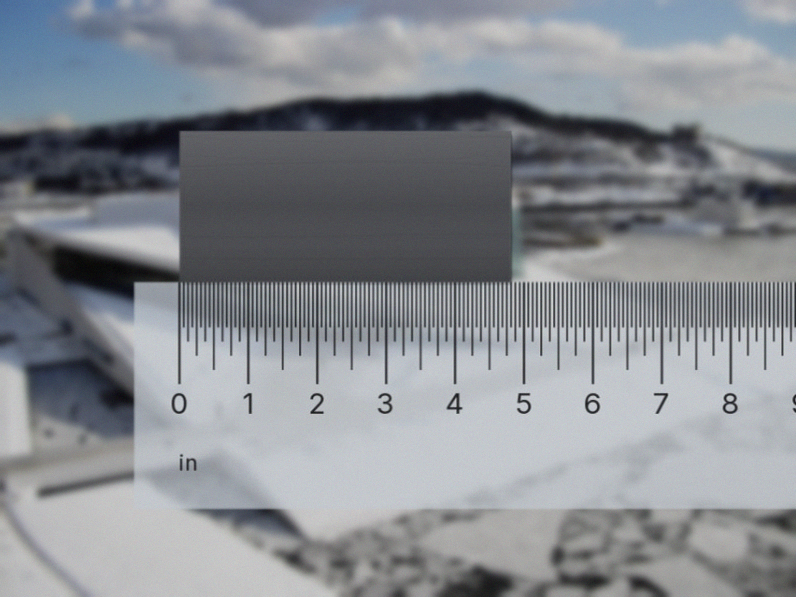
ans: in 4.8125
